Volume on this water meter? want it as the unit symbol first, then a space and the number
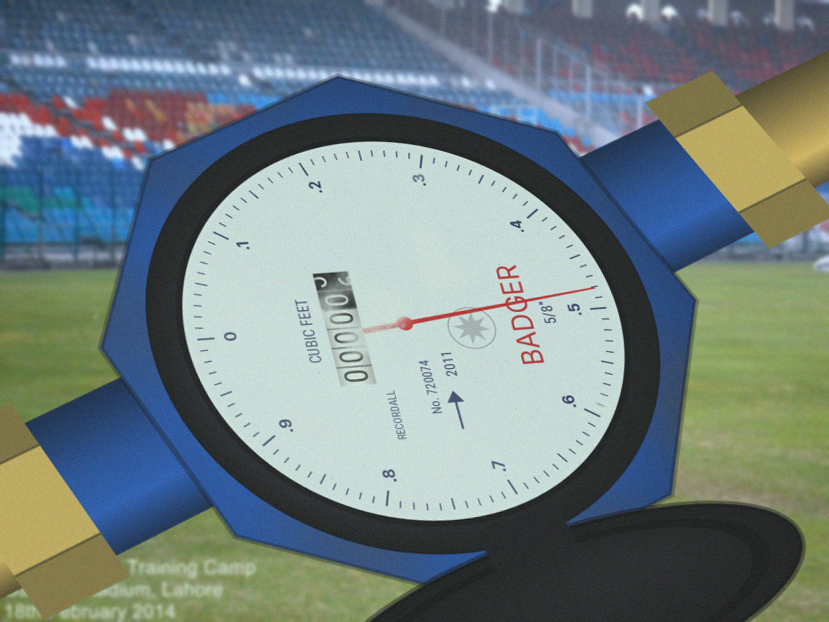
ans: ft³ 5.48
